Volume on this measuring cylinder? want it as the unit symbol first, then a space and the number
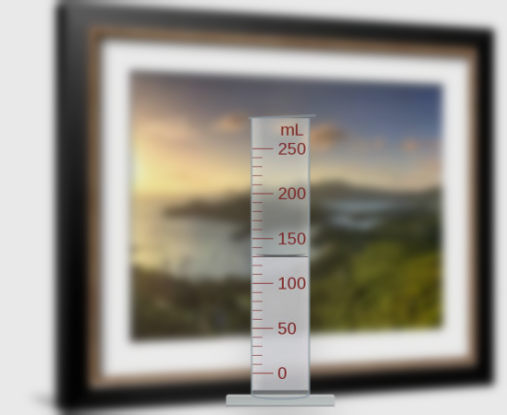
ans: mL 130
